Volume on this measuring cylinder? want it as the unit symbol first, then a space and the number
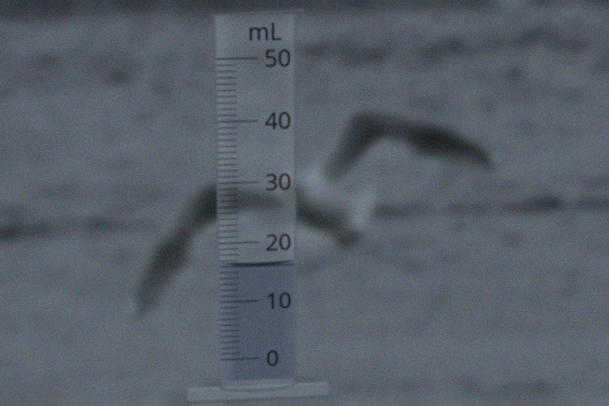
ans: mL 16
